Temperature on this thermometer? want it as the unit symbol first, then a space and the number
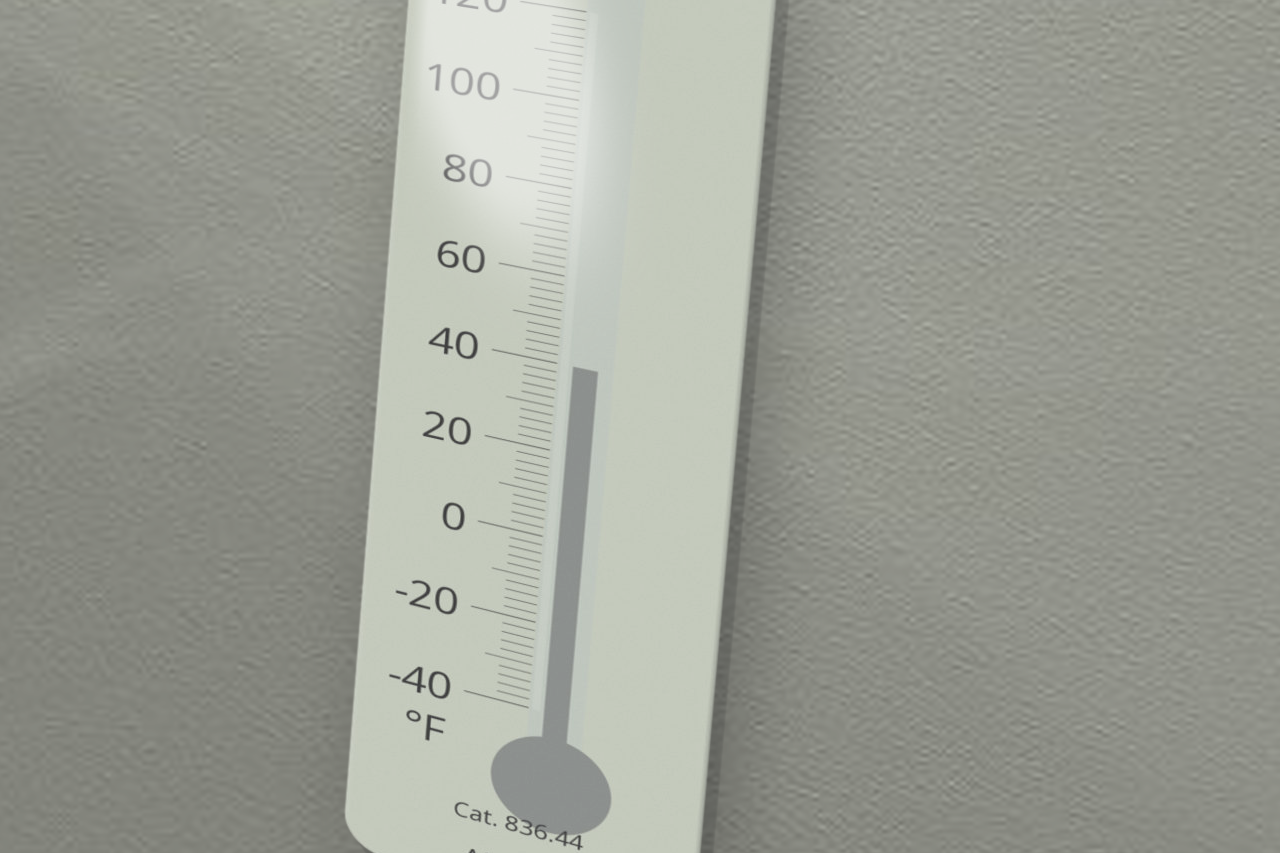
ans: °F 40
